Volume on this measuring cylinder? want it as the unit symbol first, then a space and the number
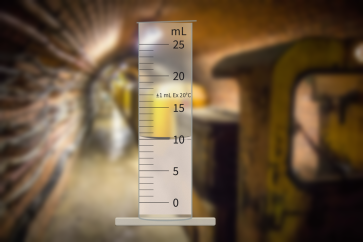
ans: mL 10
